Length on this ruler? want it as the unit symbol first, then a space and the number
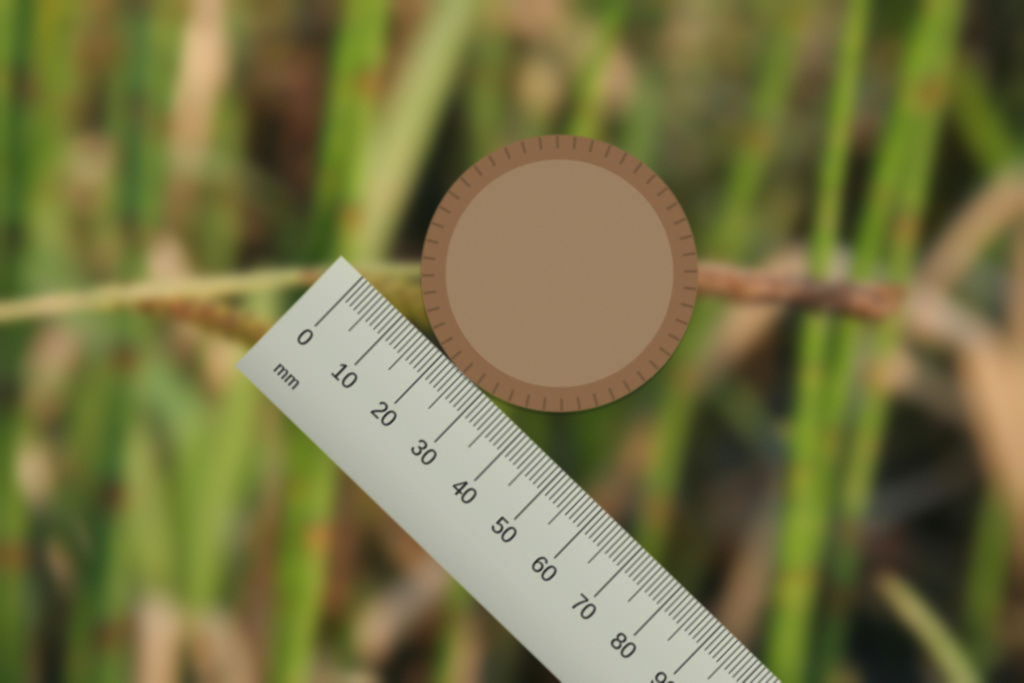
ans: mm 50
